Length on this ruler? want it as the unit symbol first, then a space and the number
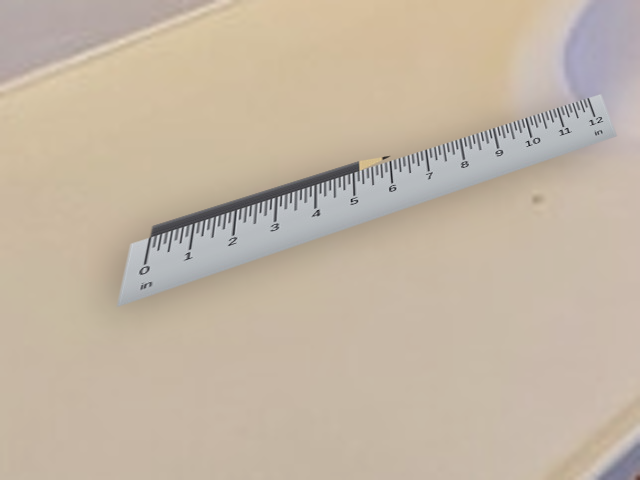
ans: in 6
